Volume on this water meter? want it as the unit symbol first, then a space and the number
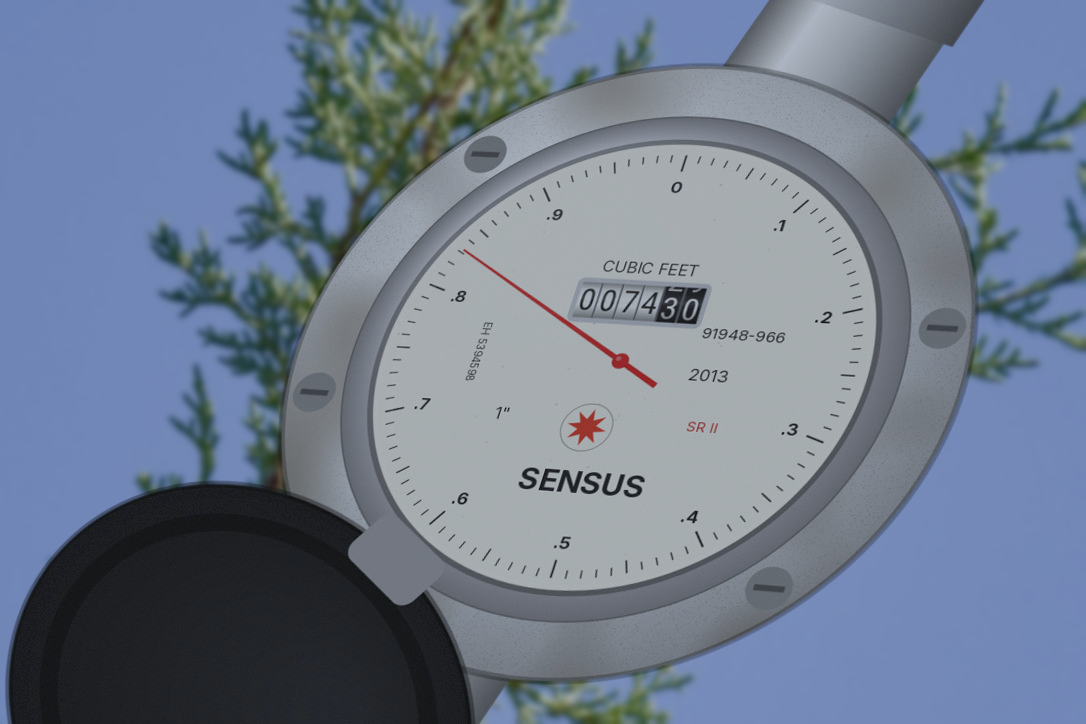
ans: ft³ 7429.83
